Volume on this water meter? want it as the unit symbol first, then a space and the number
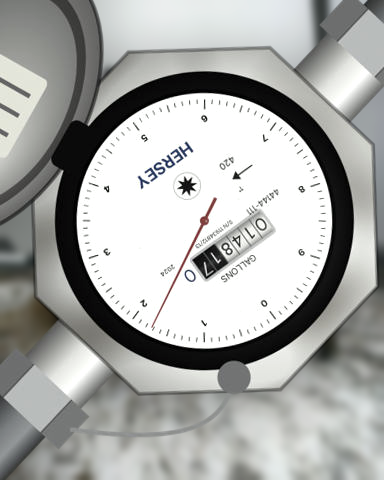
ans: gal 148171.7
